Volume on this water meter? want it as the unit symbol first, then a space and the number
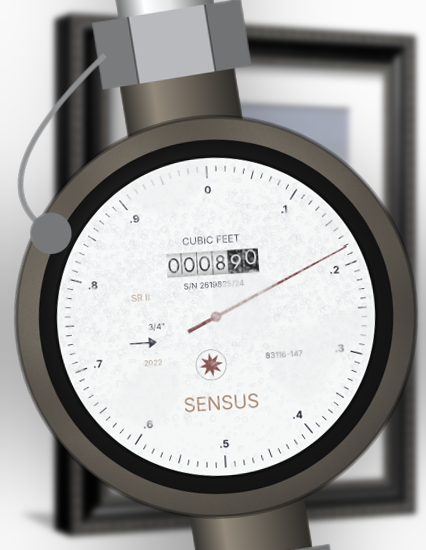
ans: ft³ 890.18
